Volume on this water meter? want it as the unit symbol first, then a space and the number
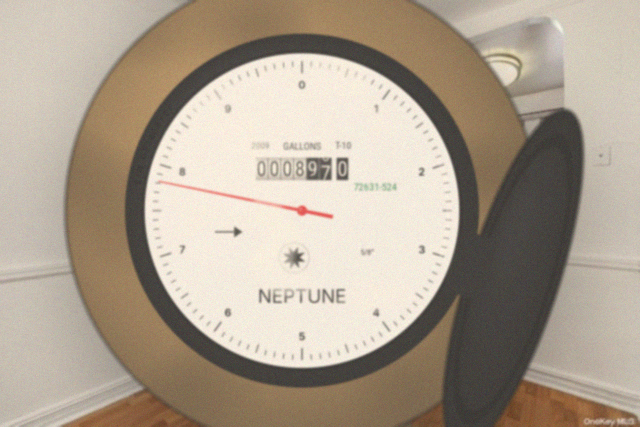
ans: gal 8967.8
